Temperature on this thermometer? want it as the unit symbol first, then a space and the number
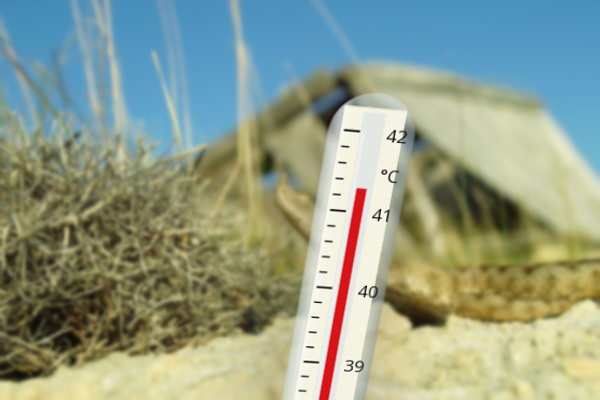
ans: °C 41.3
